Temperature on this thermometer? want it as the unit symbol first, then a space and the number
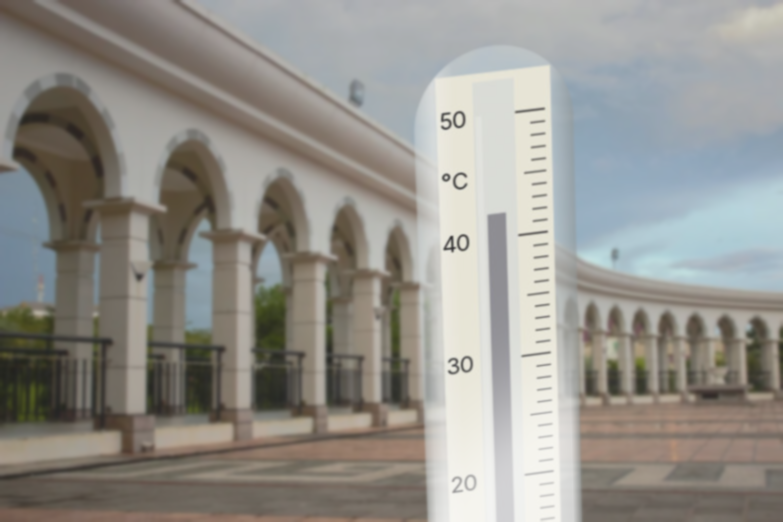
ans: °C 42
